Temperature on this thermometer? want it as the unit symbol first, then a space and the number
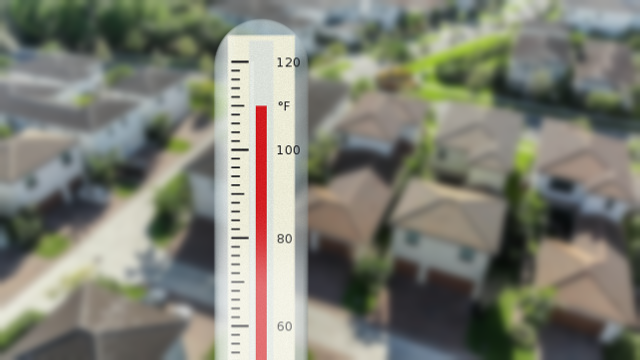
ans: °F 110
